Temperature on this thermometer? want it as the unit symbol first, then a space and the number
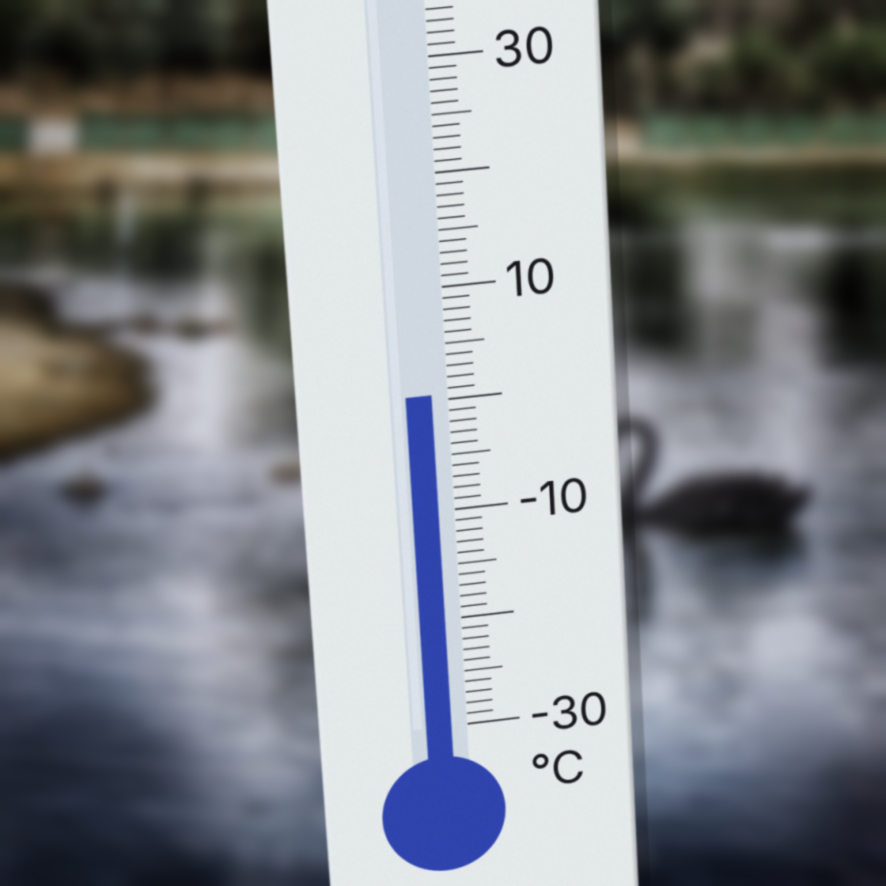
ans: °C 0.5
